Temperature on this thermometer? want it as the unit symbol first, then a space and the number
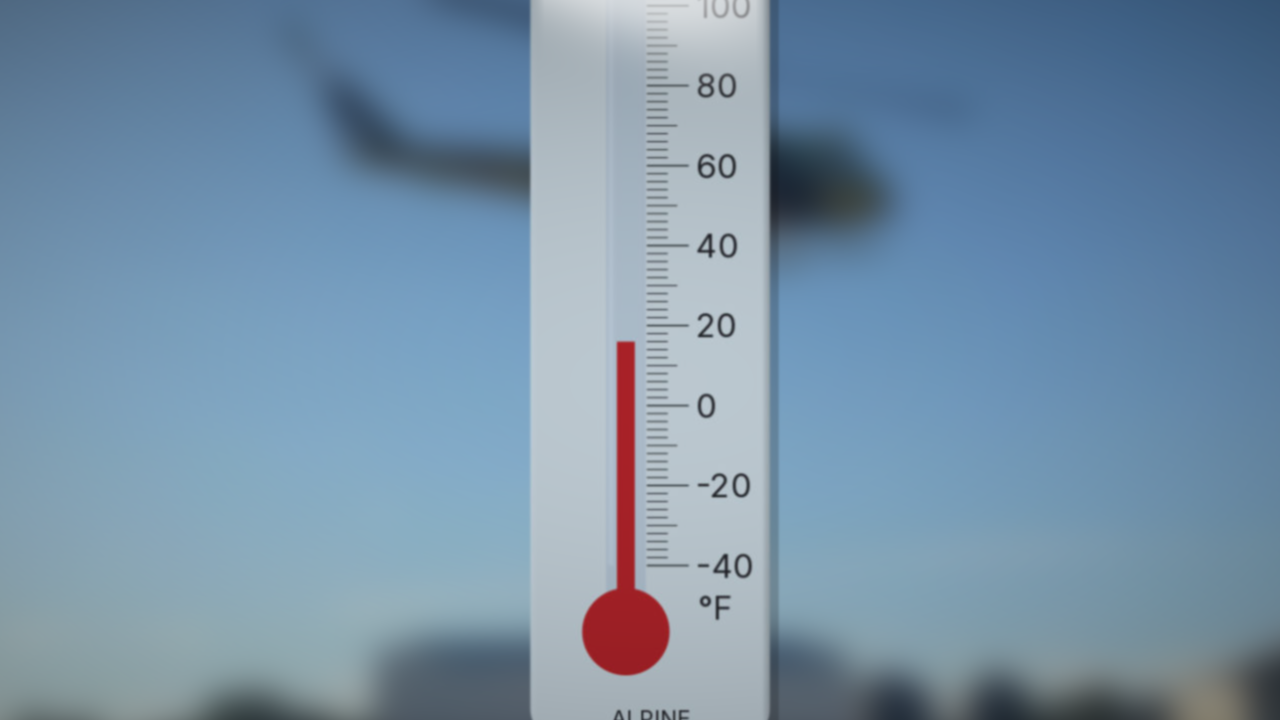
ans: °F 16
